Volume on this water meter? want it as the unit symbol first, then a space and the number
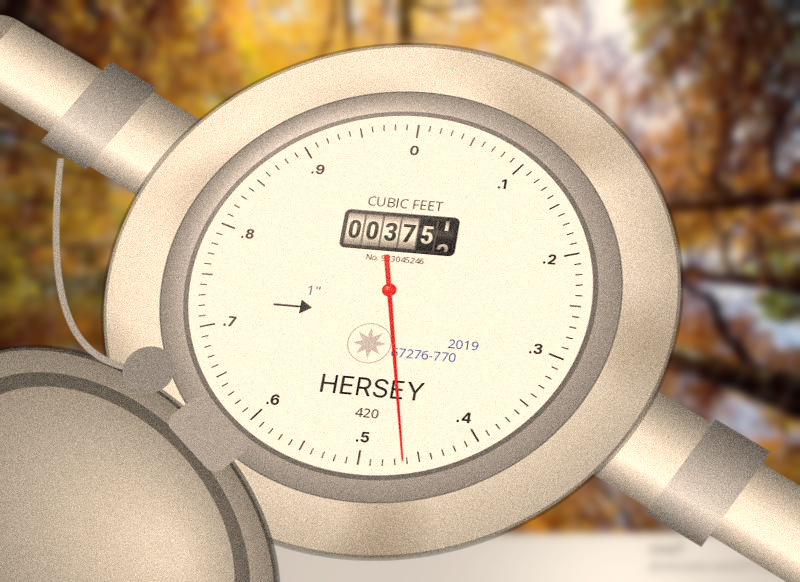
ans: ft³ 3751.46
